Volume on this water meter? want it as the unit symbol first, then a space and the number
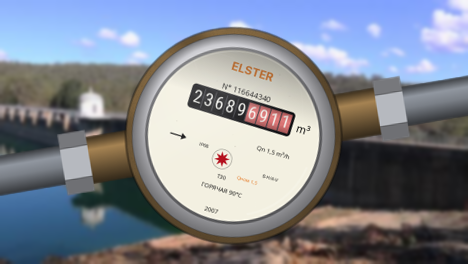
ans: m³ 23689.6911
